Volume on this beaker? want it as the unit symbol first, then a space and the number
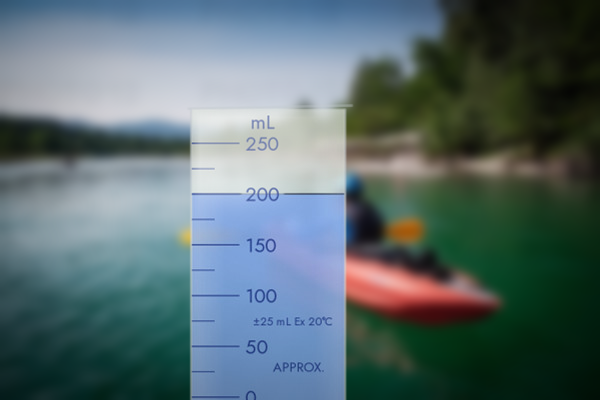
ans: mL 200
